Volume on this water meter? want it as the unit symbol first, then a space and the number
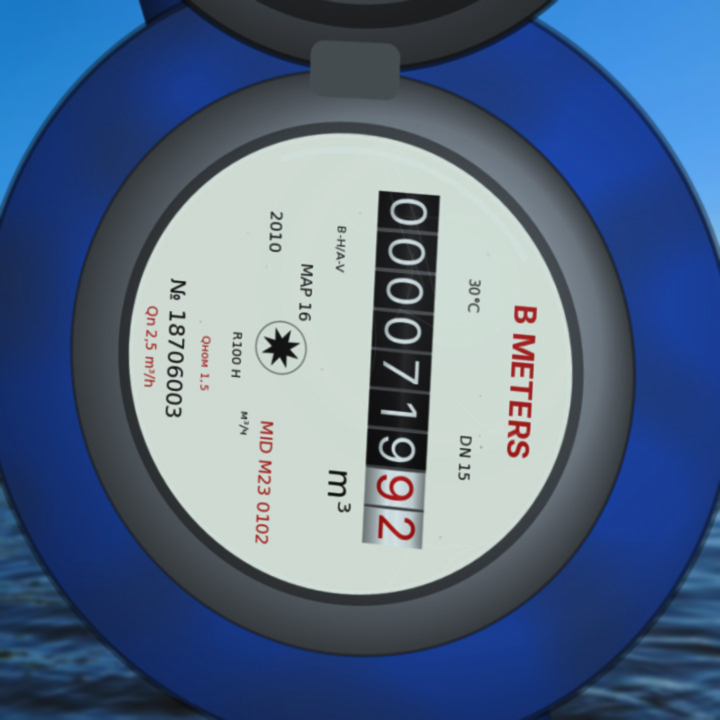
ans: m³ 719.92
